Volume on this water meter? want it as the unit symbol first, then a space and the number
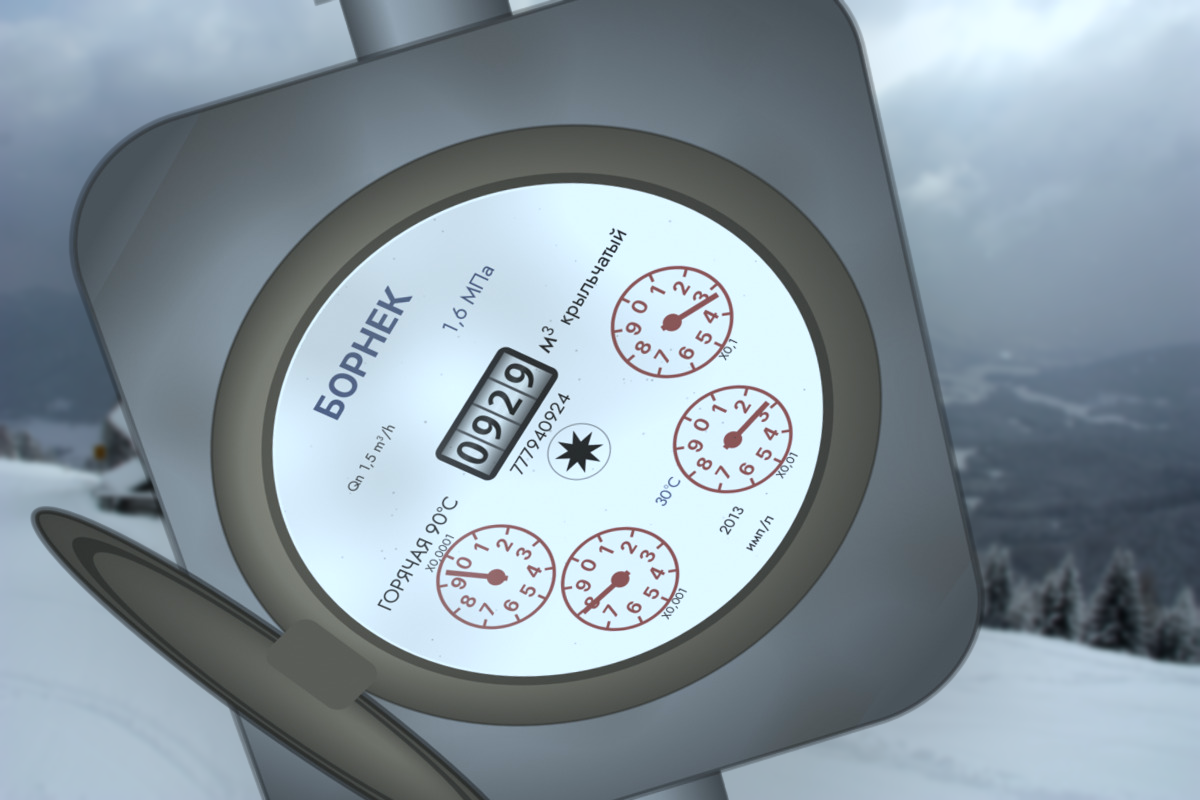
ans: m³ 929.3279
